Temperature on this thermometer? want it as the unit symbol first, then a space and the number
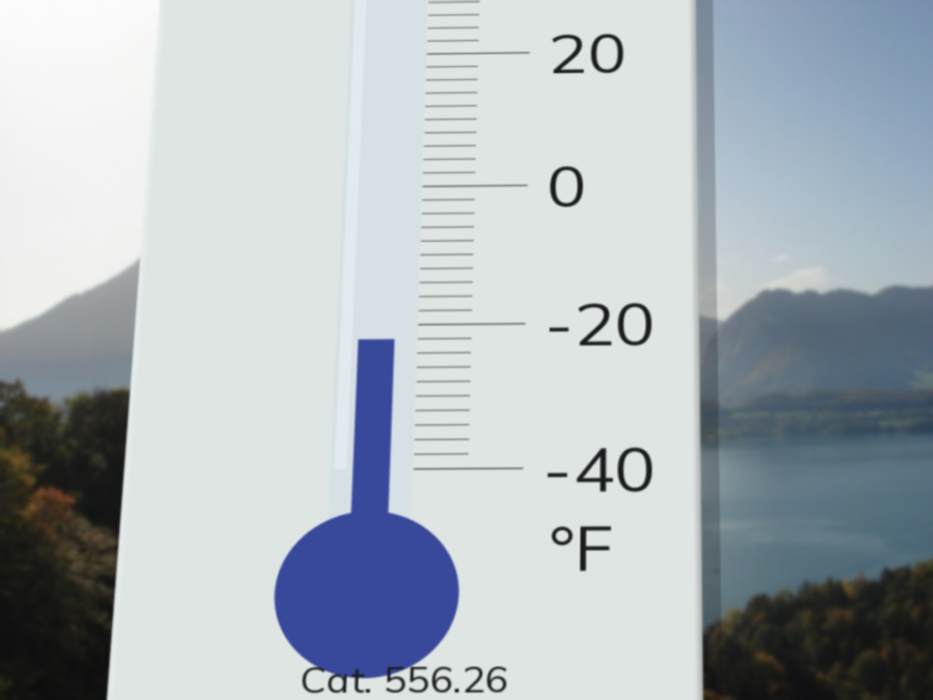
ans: °F -22
